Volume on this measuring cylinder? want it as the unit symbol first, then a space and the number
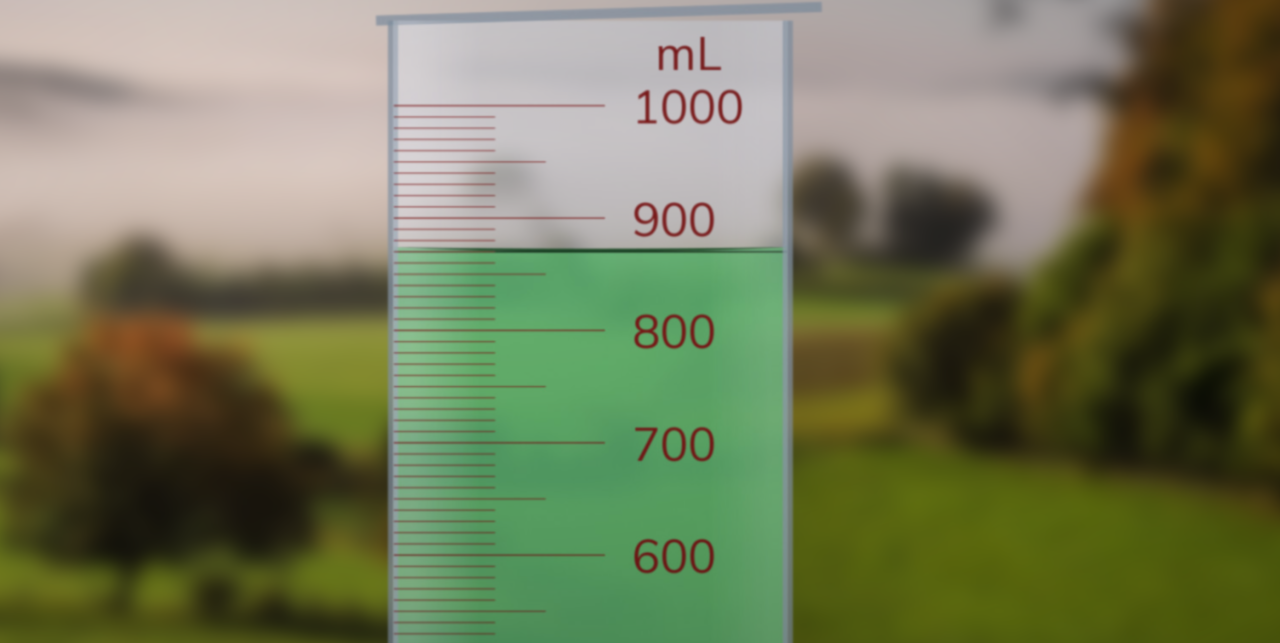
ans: mL 870
